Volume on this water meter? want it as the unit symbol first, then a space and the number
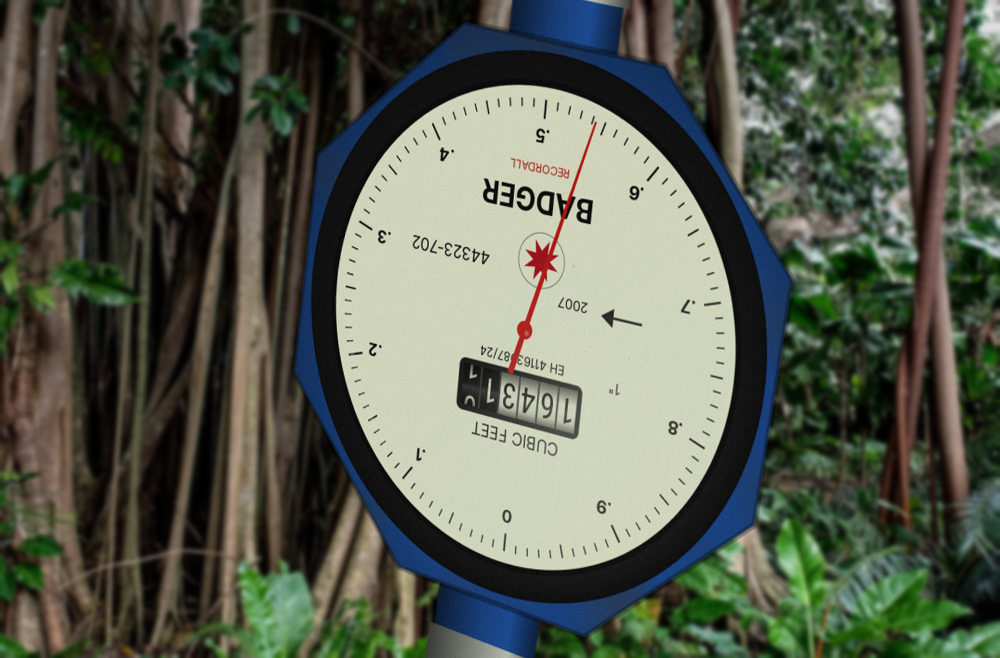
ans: ft³ 164310.54
